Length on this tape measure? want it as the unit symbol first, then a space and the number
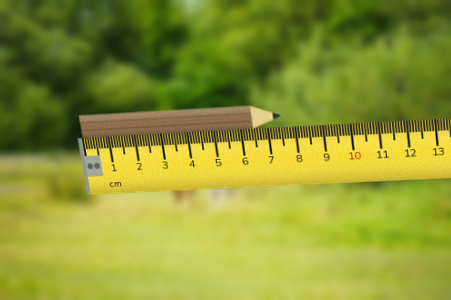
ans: cm 7.5
